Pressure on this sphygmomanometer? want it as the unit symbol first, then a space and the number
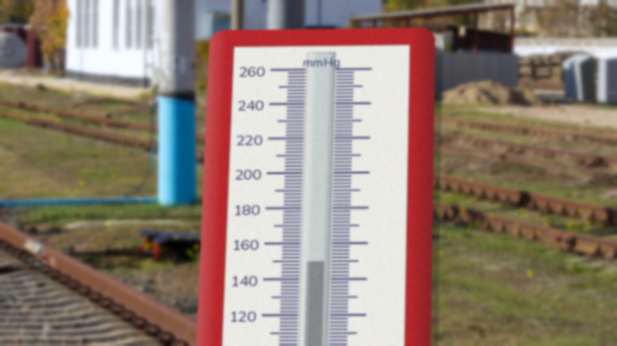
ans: mmHg 150
